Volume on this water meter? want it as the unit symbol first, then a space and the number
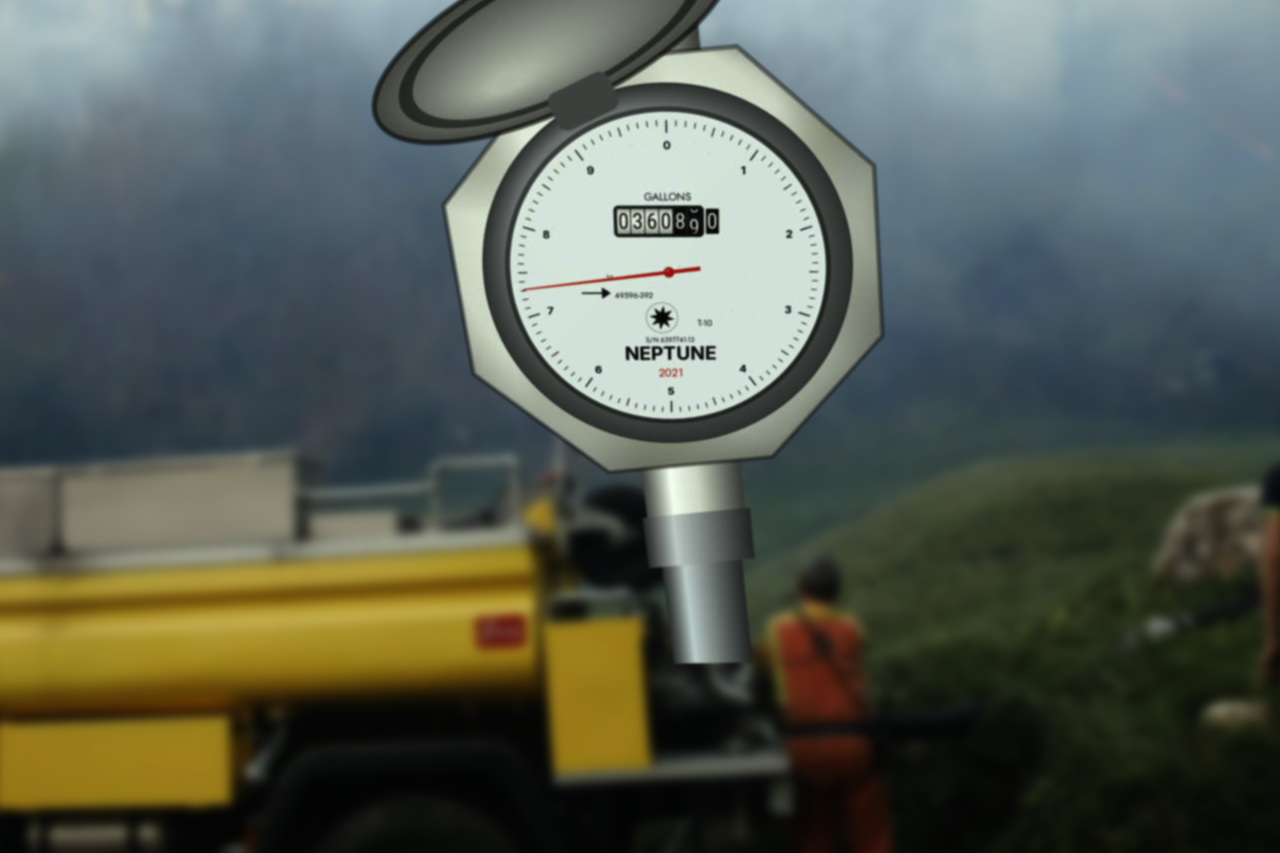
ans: gal 360887.3
